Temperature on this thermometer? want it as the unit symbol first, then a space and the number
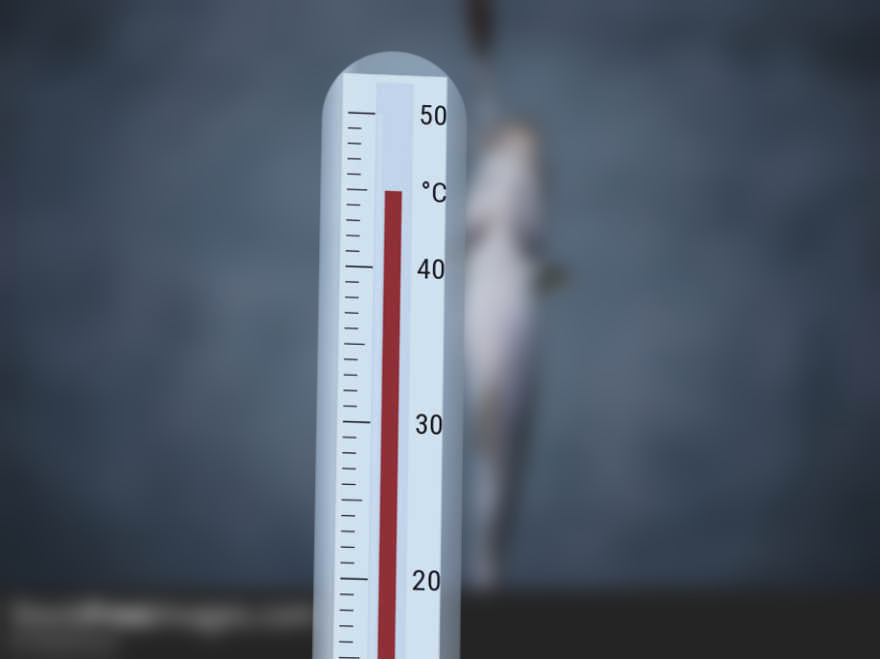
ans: °C 45
